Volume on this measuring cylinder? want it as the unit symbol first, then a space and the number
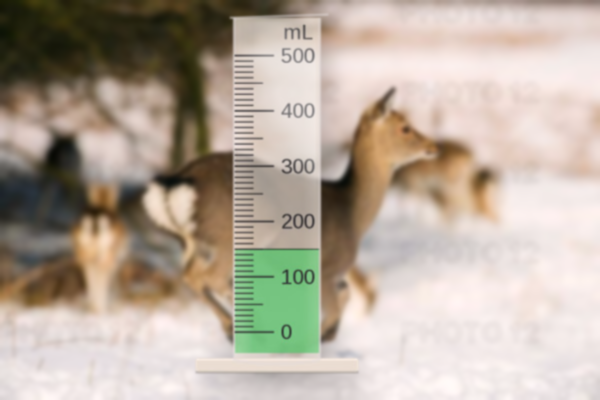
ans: mL 150
